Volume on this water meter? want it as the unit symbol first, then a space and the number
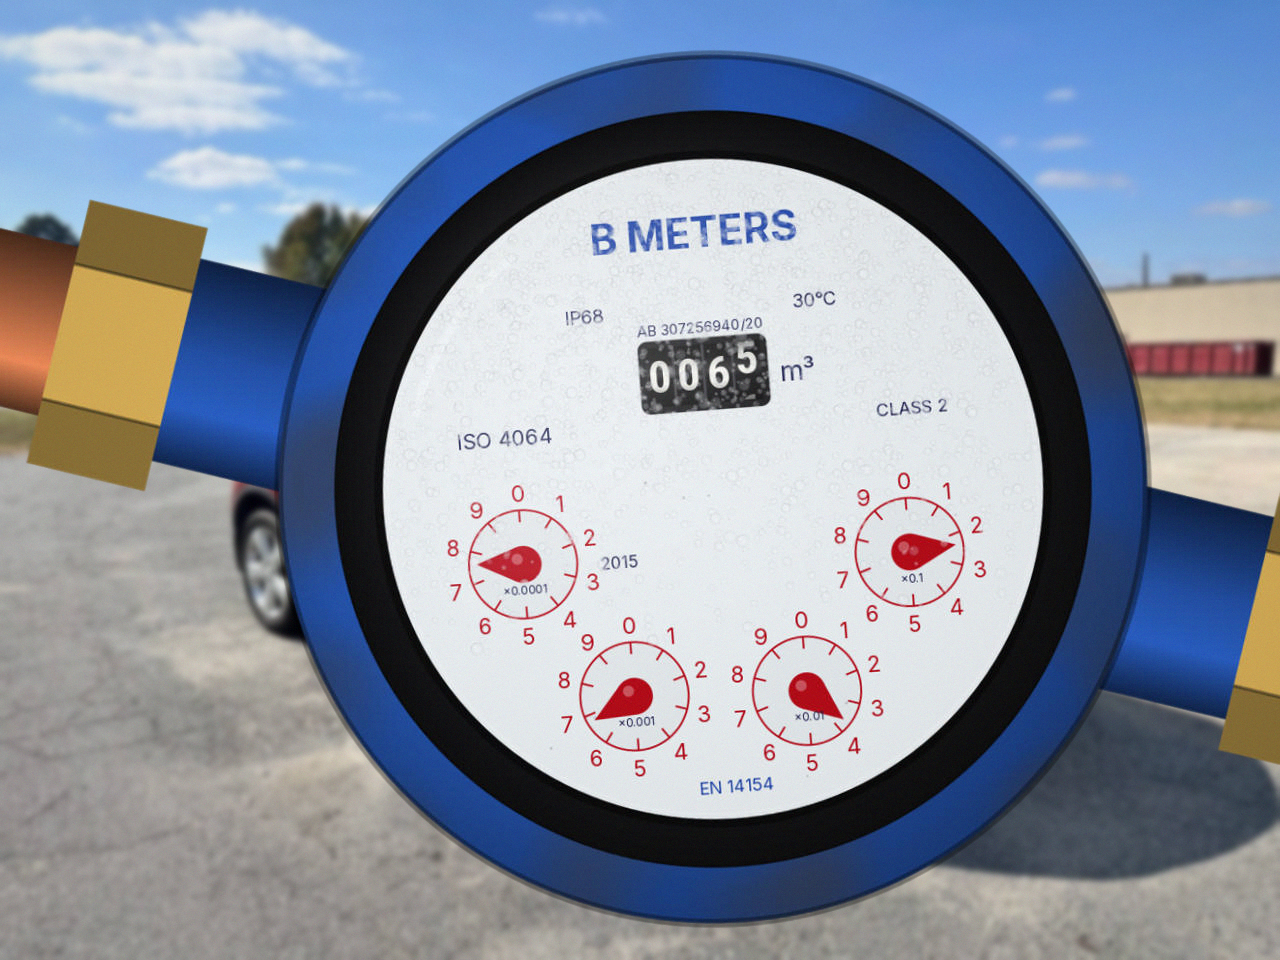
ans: m³ 65.2367
